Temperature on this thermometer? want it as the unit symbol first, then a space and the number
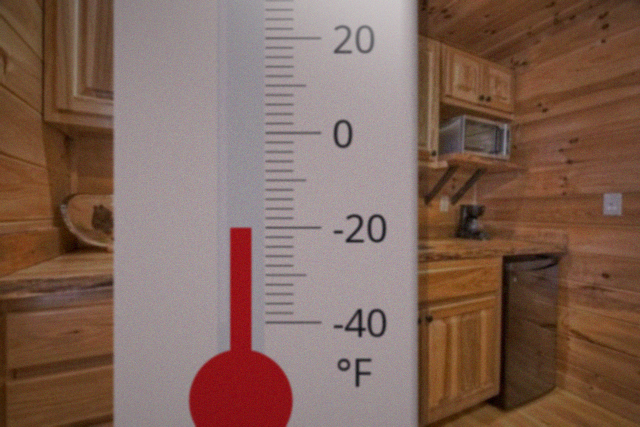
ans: °F -20
